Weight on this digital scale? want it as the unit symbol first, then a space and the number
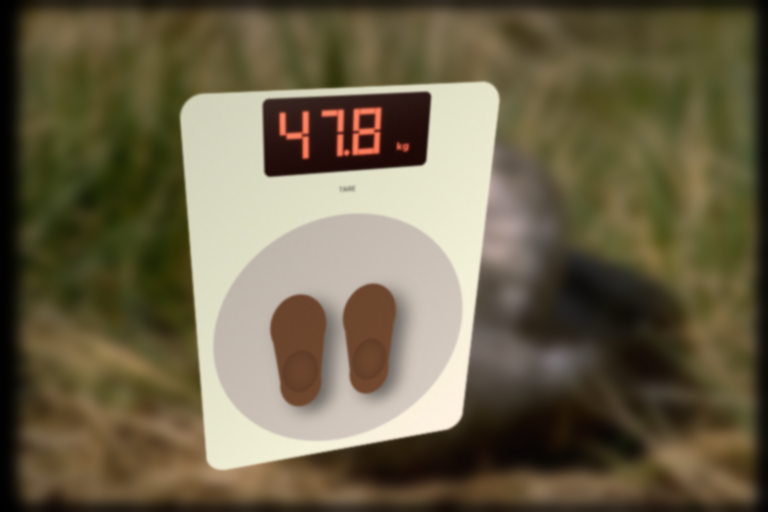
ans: kg 47.8
